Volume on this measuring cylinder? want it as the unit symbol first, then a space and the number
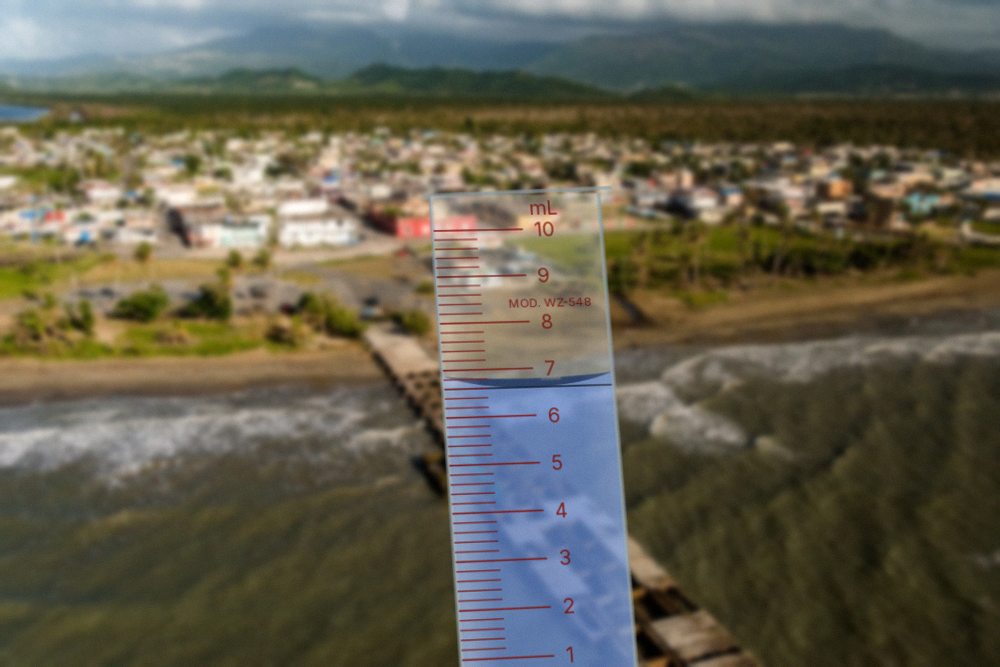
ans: mL 6.6
